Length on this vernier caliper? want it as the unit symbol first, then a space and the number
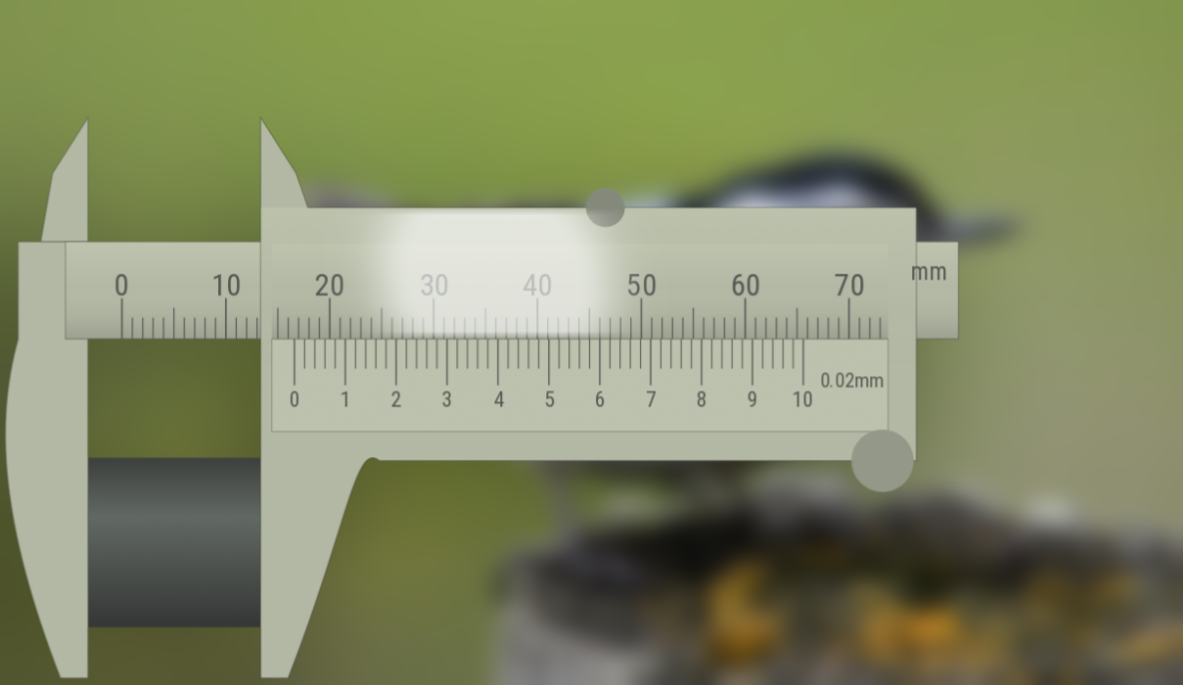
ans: mm 16.6
